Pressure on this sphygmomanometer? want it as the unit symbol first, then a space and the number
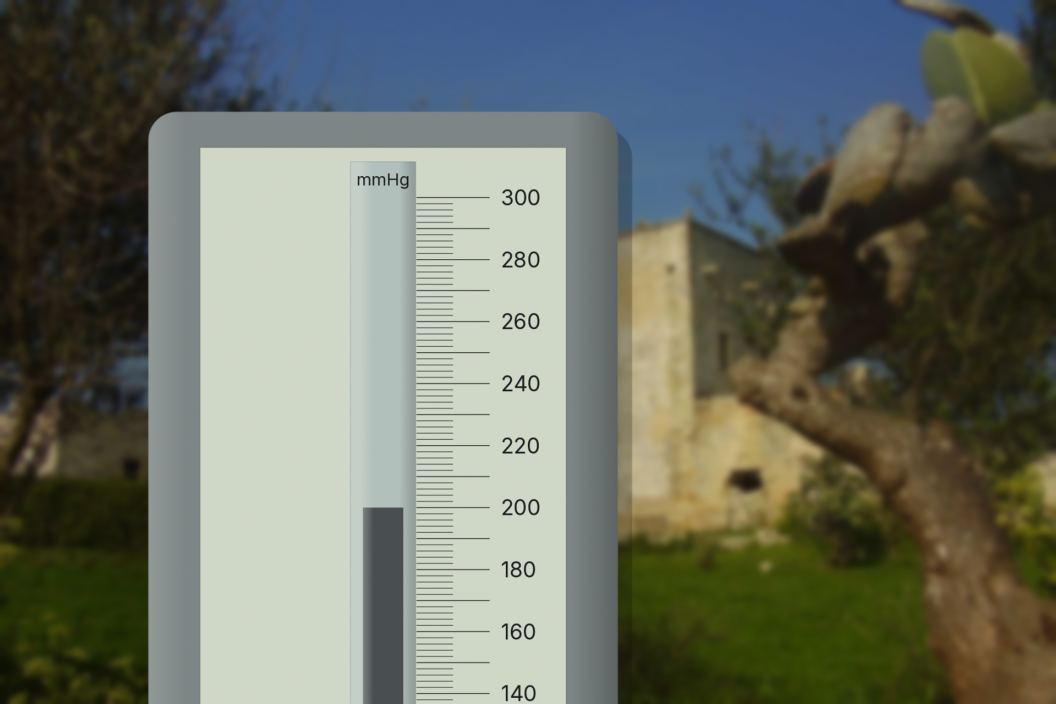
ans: mmHg 200
